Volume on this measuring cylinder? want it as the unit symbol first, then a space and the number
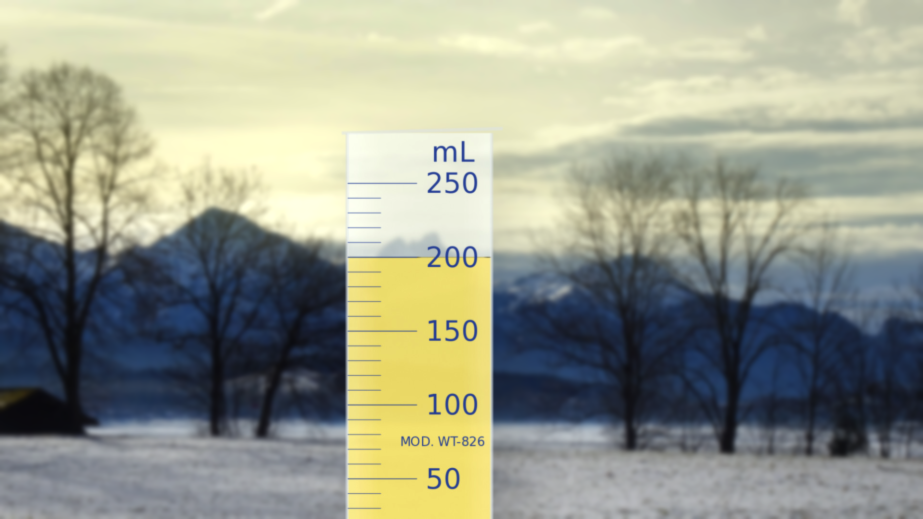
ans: mL 200
